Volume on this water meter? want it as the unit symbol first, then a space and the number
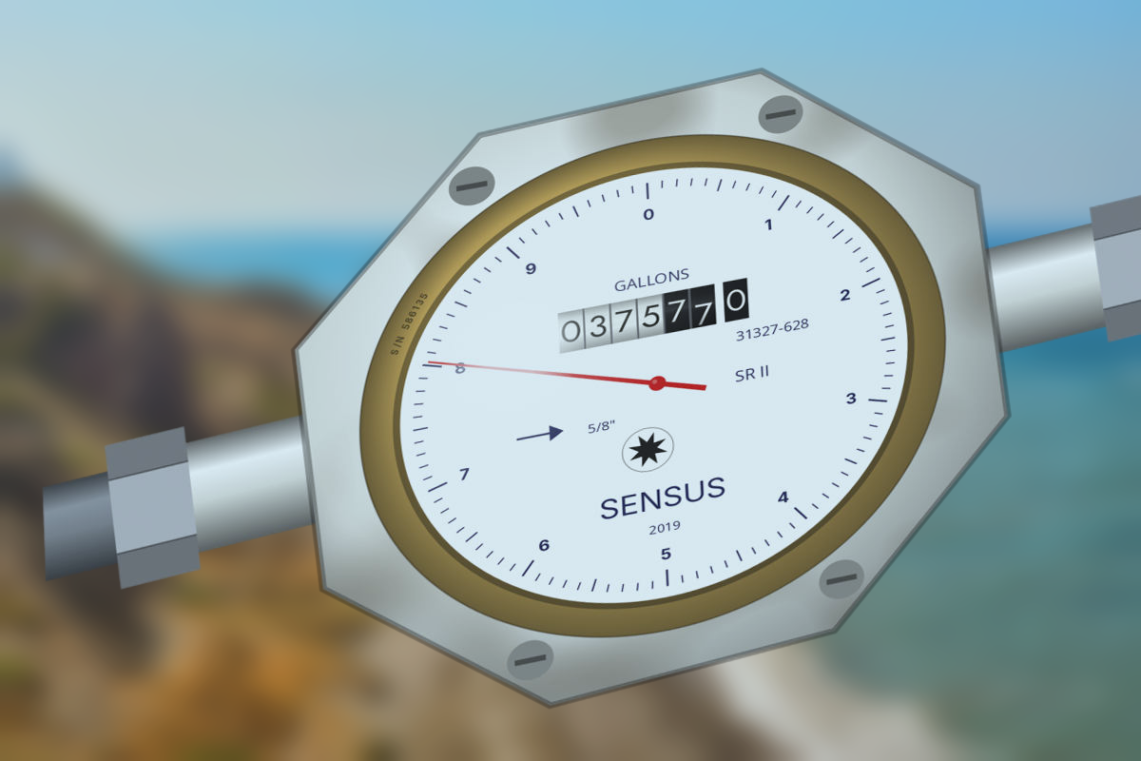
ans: gal 375768.0
